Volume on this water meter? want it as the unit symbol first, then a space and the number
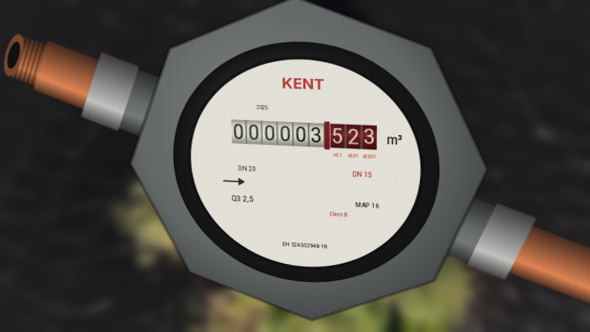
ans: m³ 3.523
